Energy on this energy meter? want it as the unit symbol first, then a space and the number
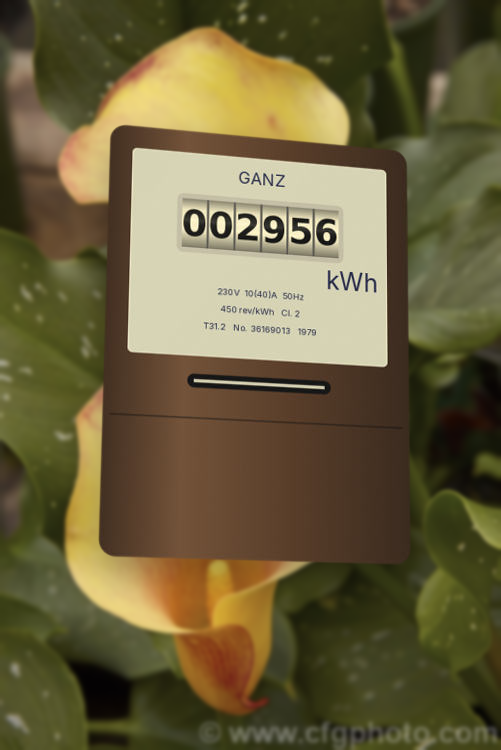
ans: kWh 2956
